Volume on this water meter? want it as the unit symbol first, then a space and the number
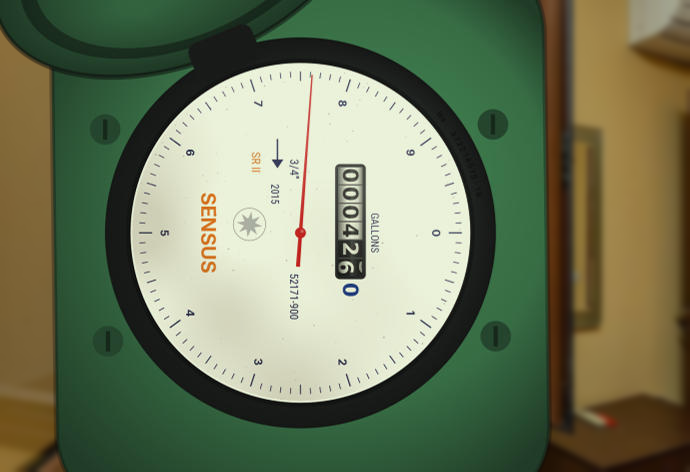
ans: gal 4257.6
